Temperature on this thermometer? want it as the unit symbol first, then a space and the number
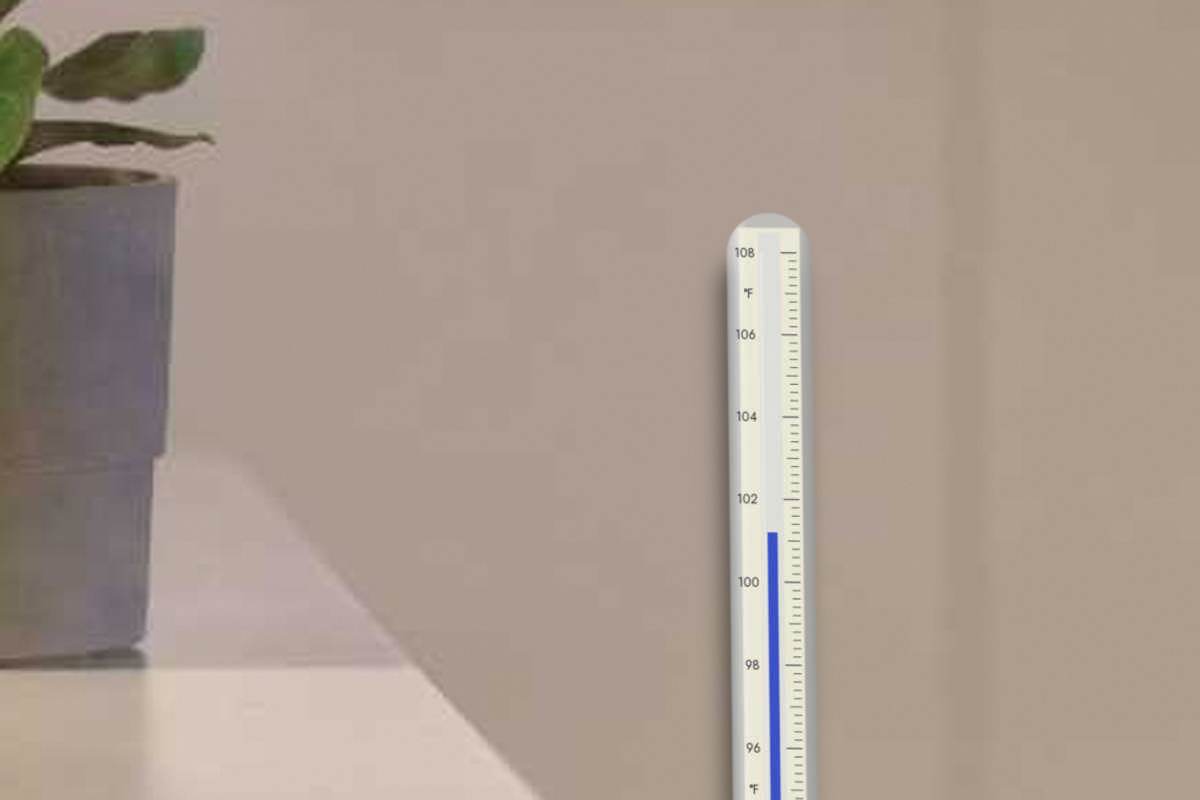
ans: °F 101.2
